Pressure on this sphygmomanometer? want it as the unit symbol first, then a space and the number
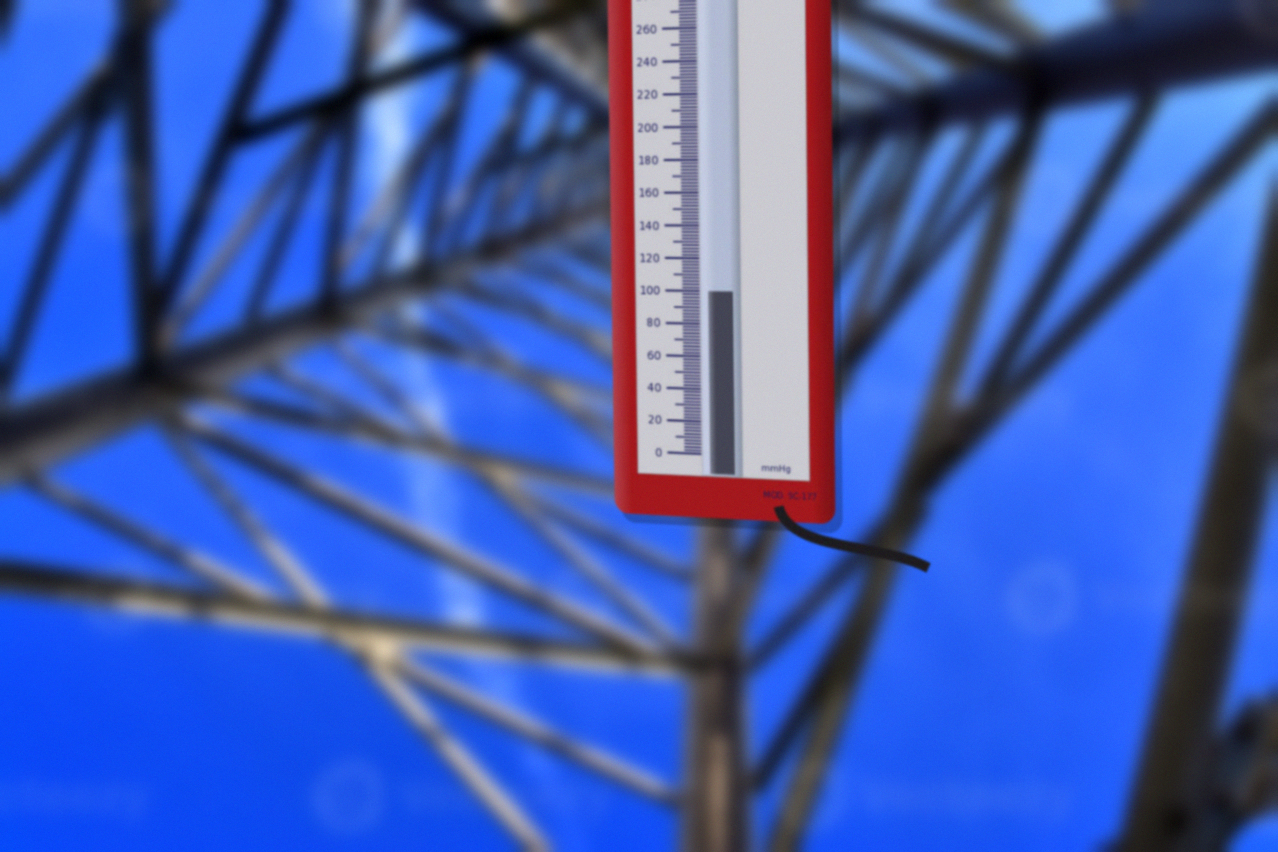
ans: mmHg 100
